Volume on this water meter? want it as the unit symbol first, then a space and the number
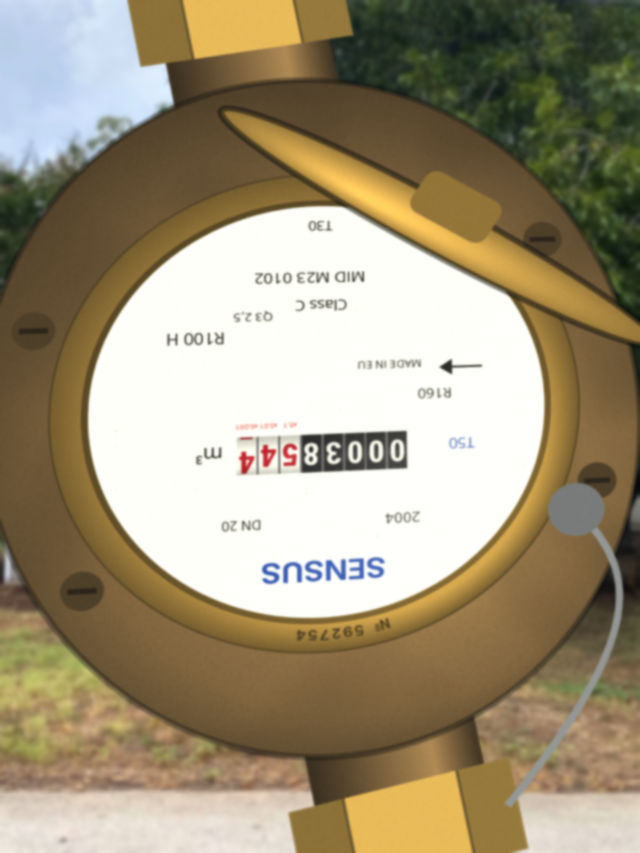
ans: m³ 38.544
